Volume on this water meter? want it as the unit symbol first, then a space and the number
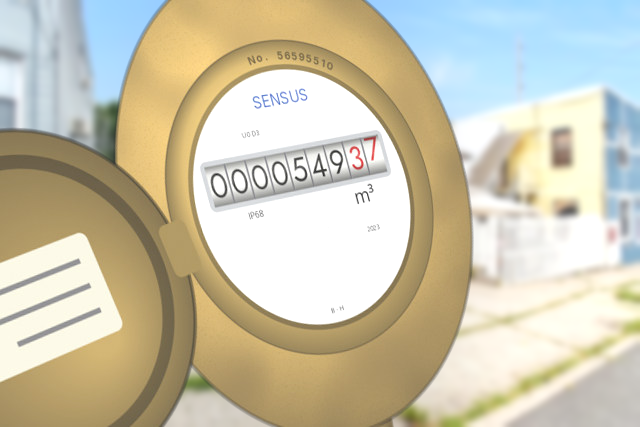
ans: m³ 549.37
